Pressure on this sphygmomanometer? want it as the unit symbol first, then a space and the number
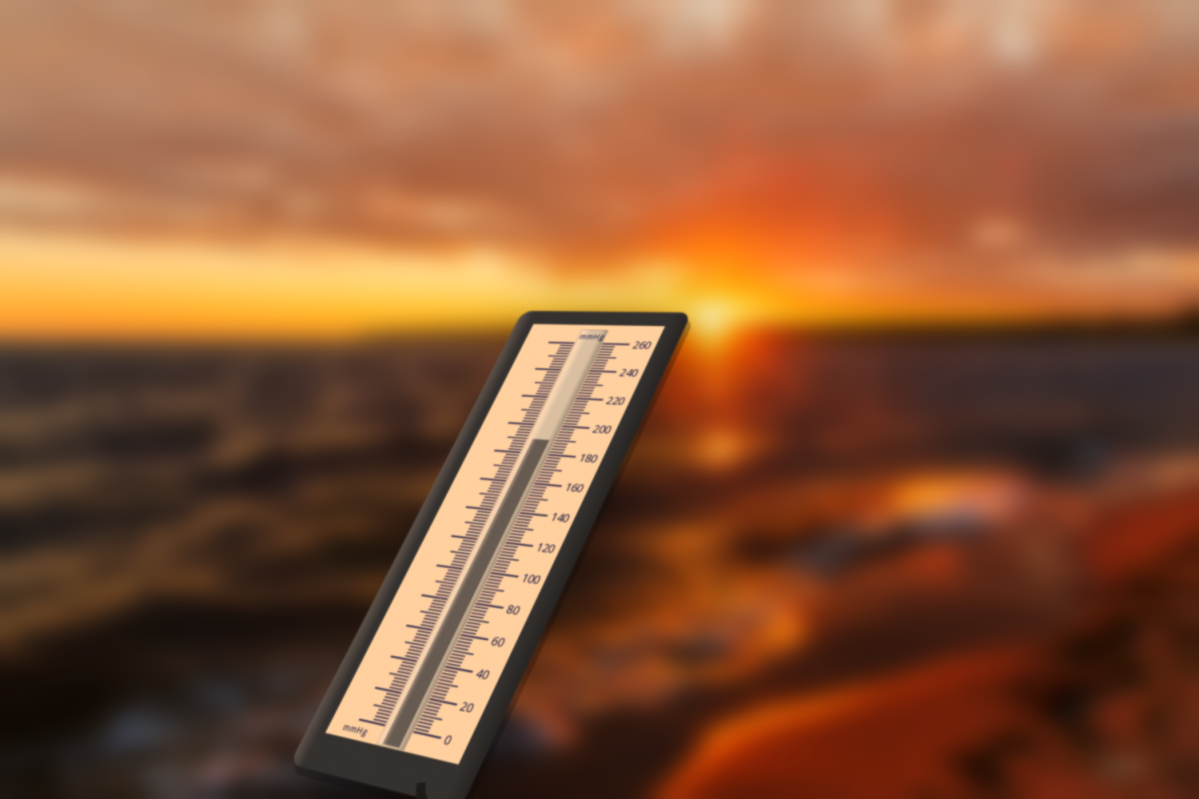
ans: mmHg 190
